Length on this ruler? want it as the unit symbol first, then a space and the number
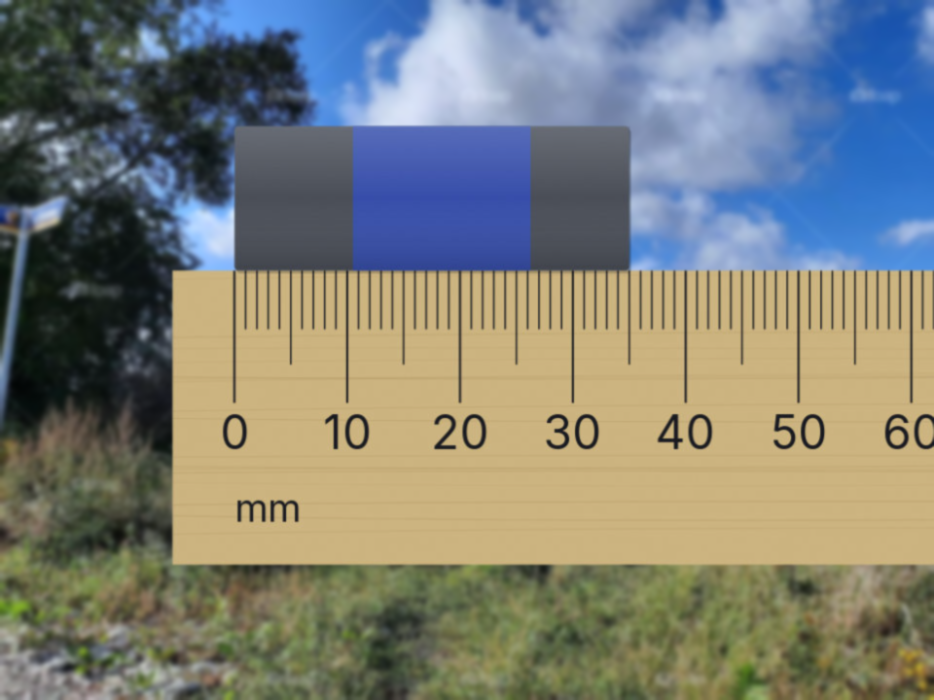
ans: mm 35
